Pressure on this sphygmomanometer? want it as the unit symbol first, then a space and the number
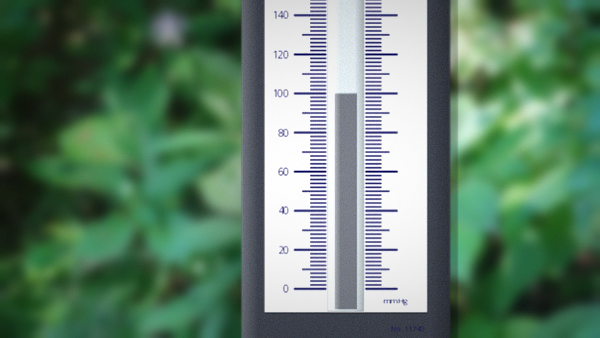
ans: mmHg 100
